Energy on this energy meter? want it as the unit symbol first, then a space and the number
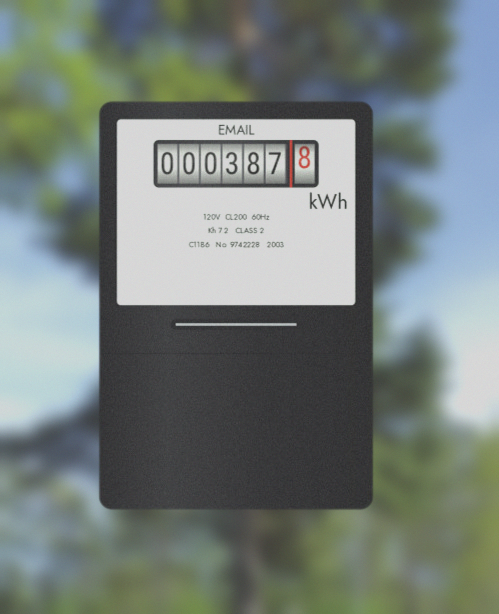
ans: kWh 387.8
